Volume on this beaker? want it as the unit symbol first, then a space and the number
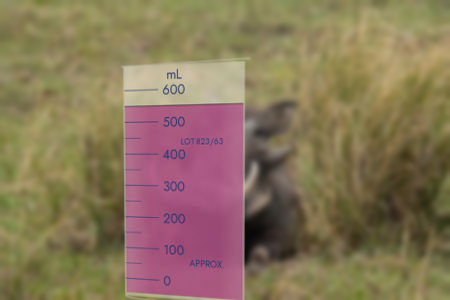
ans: mL 550
